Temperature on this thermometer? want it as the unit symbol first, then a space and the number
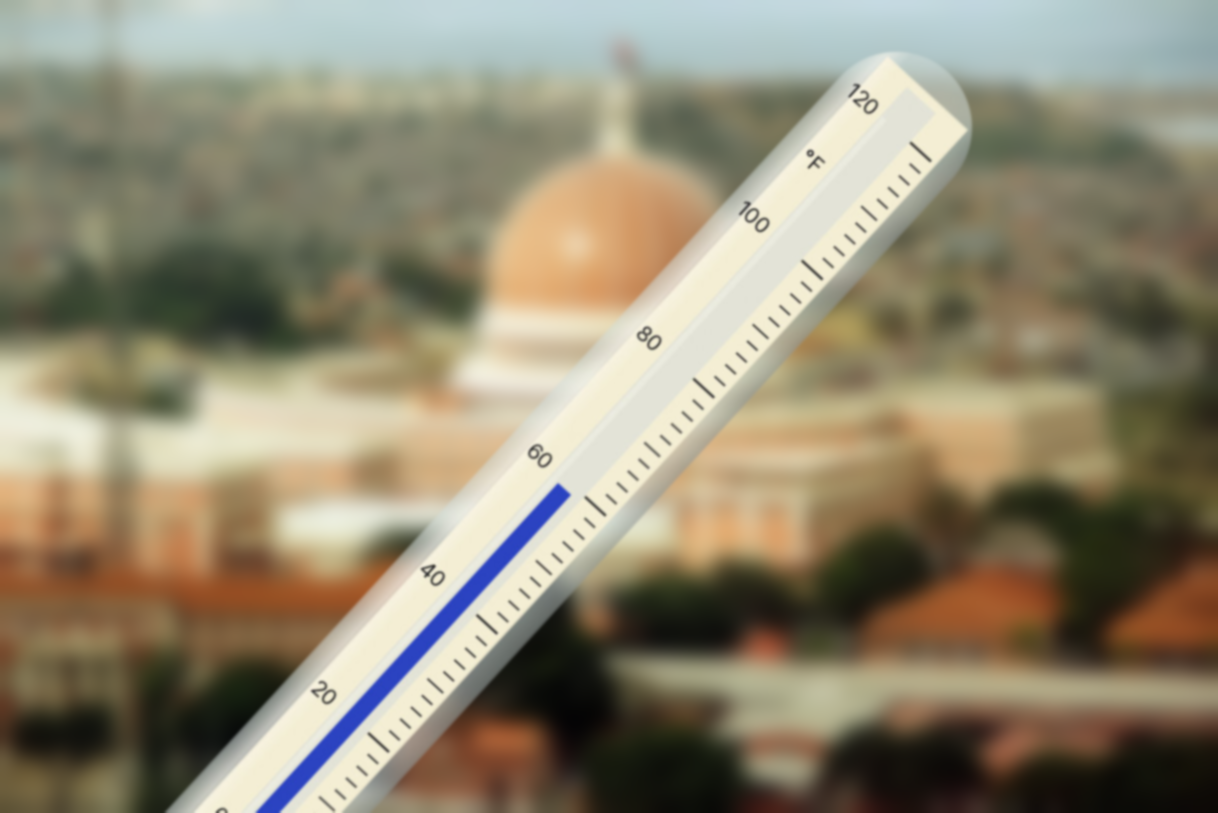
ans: °F 59
